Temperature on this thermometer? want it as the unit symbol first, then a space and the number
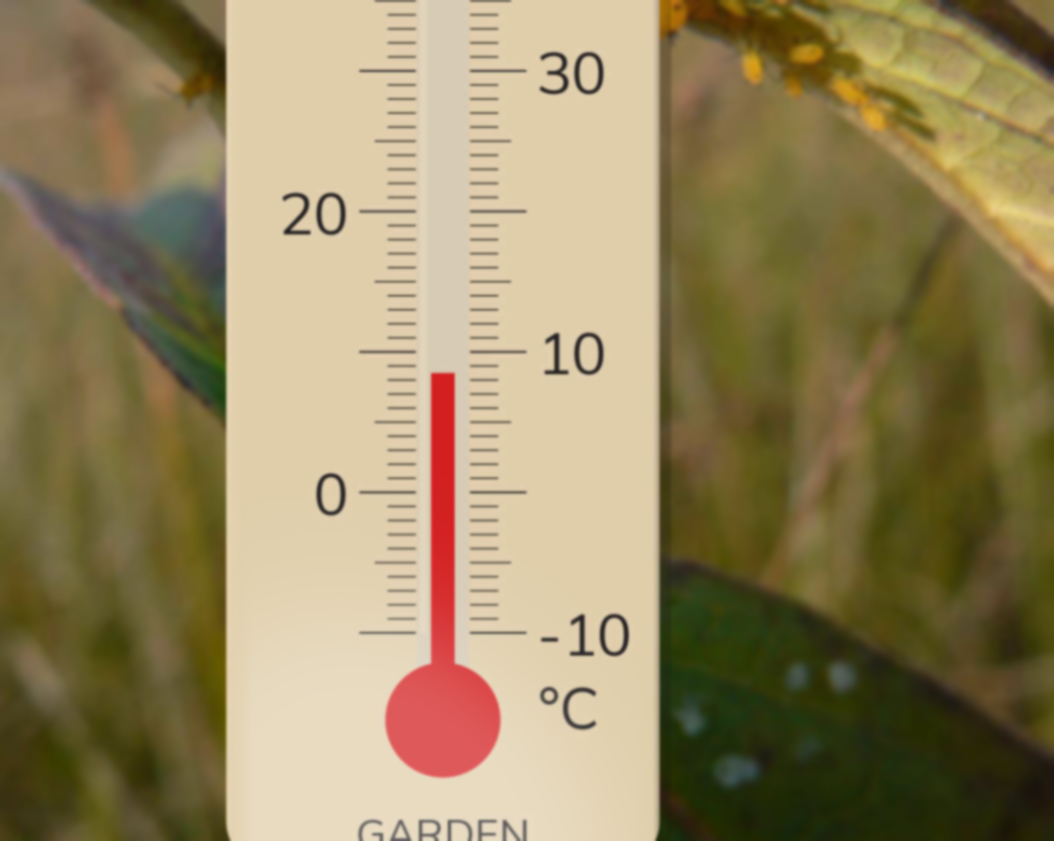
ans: °C 8.5
